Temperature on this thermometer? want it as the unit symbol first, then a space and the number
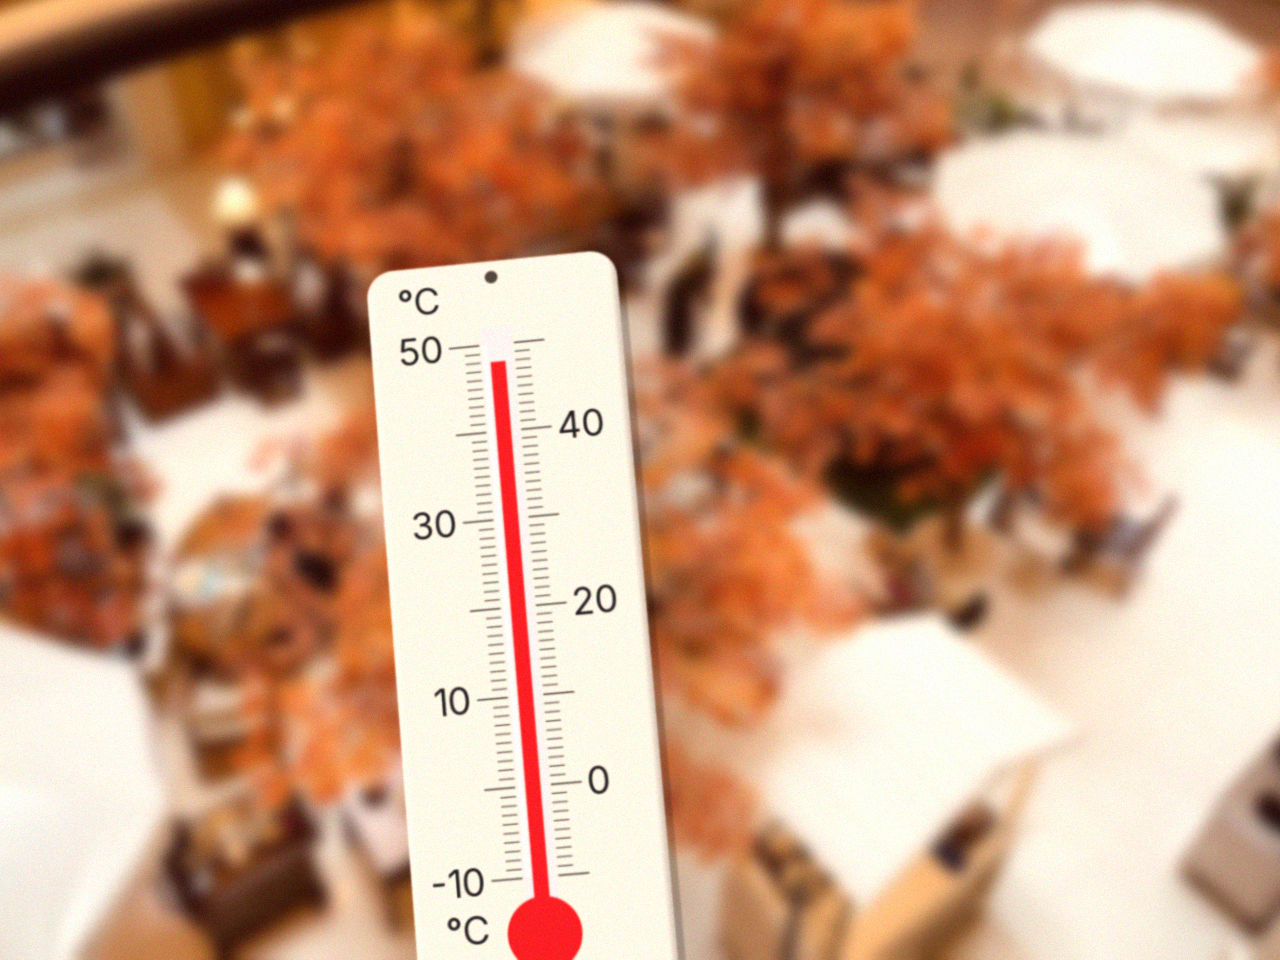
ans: °C 48
